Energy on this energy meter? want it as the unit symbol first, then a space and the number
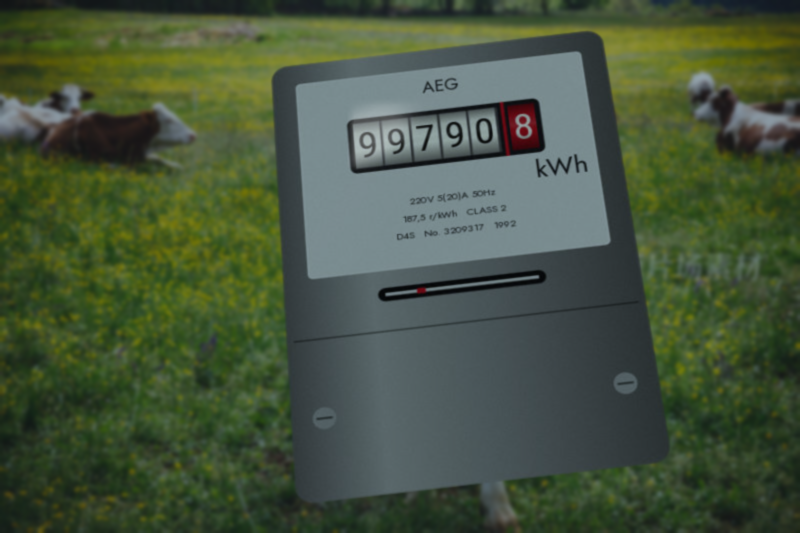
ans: kWh 99790.8
